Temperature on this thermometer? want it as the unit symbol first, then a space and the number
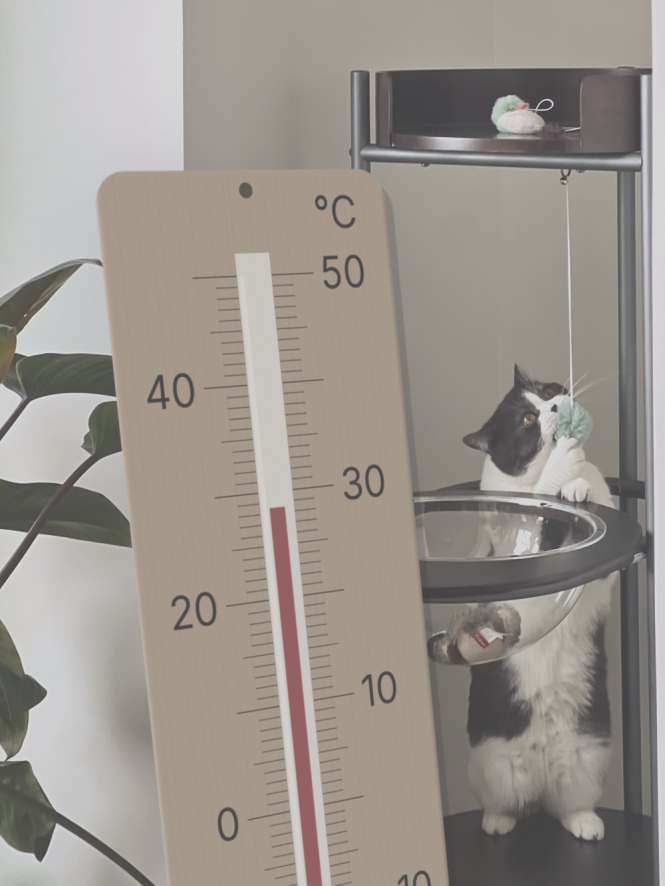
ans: °C 28.5
